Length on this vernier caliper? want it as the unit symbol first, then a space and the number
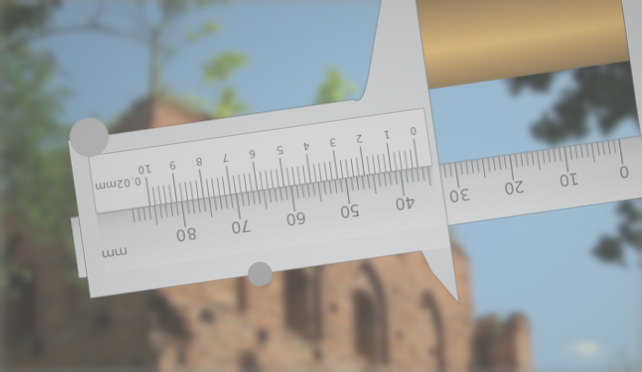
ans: mm 36.8
